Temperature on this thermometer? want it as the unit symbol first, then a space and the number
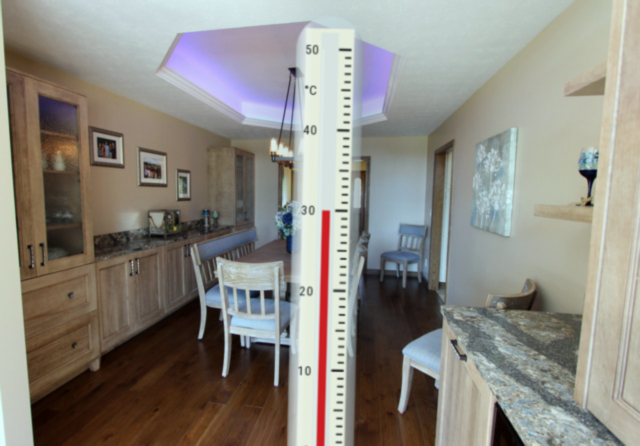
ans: °C 30
